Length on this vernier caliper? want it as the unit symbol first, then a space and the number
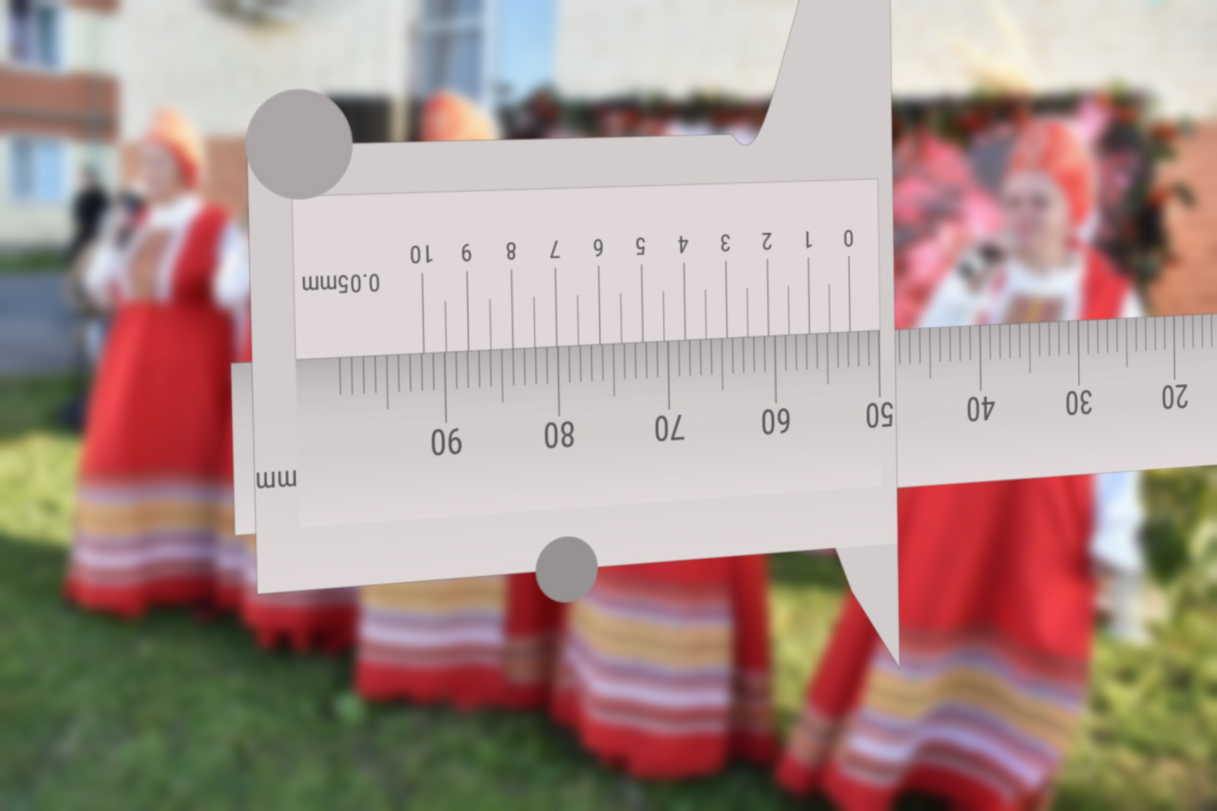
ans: mm 52.8
